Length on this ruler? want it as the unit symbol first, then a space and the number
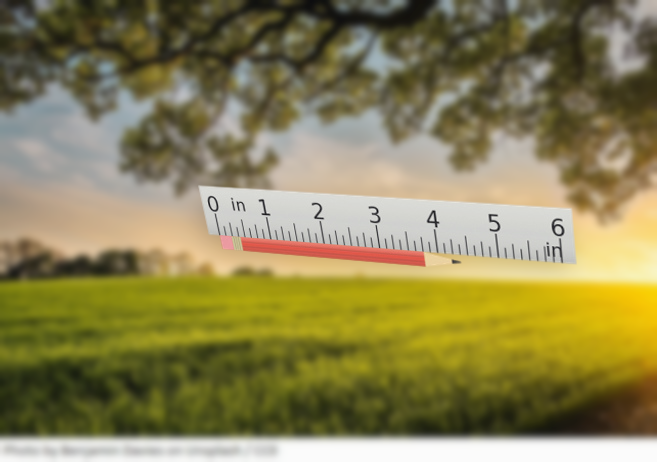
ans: in 4.375
